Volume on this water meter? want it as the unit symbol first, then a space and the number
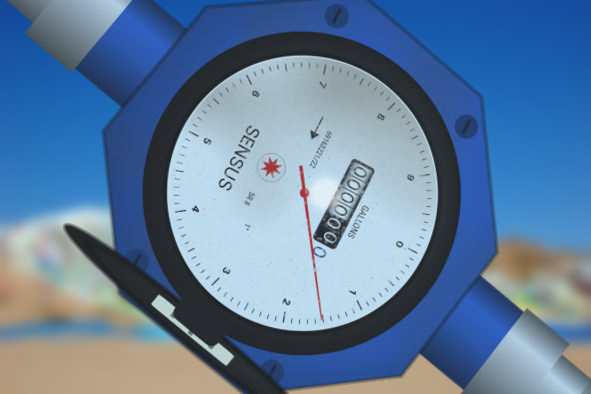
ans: gal 1.5
